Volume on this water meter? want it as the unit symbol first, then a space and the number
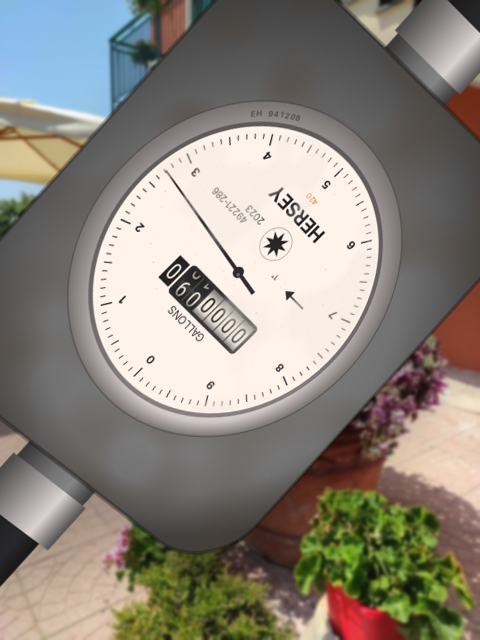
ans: gal 92.7
